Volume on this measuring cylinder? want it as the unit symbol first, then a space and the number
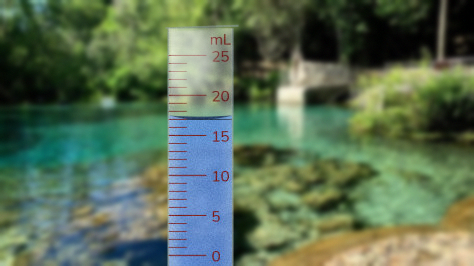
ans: mL 17
